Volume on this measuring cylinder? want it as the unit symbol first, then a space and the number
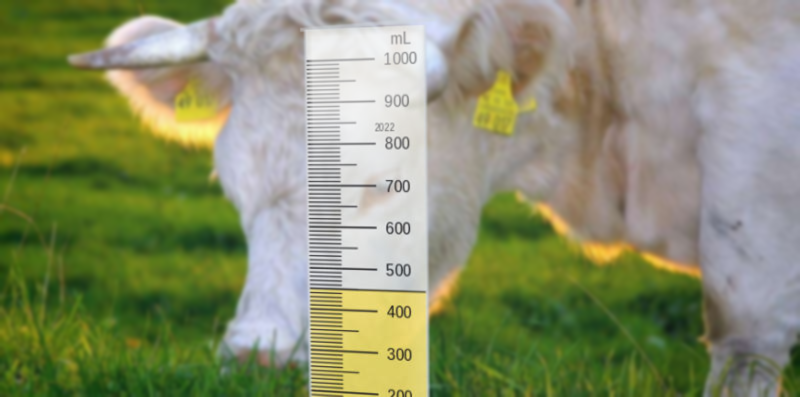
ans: mL 450
